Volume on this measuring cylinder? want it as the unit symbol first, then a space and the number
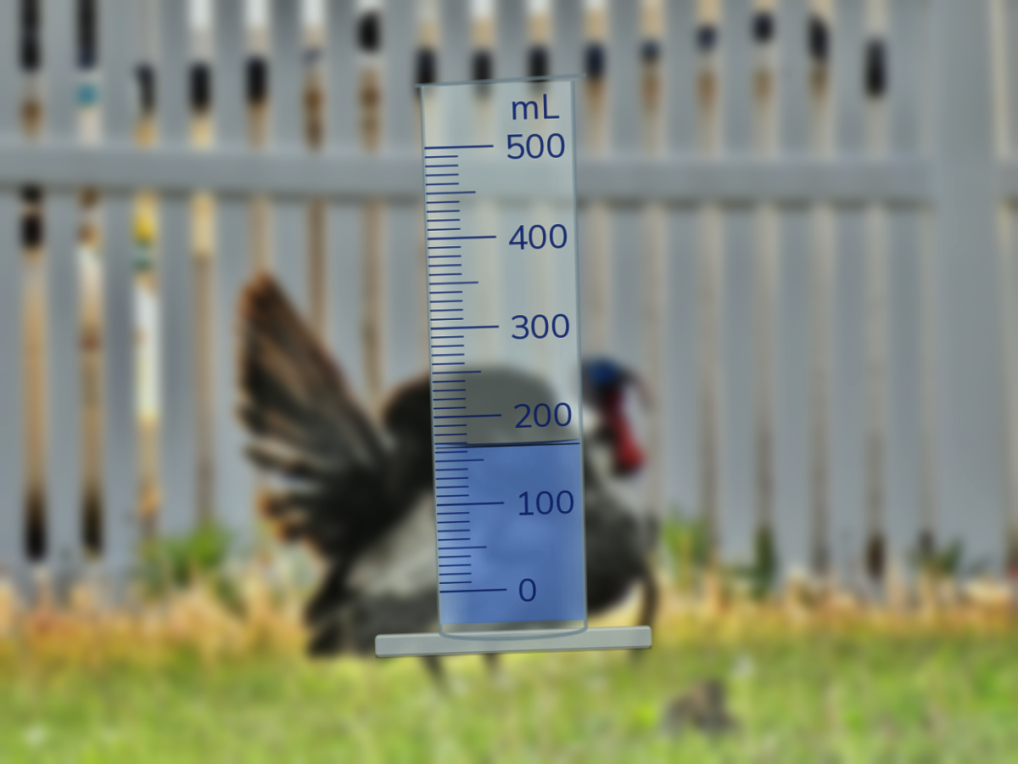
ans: mL 165
